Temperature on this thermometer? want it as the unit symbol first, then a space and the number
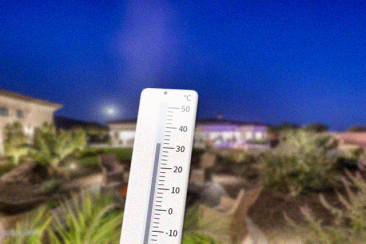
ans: °C 32
